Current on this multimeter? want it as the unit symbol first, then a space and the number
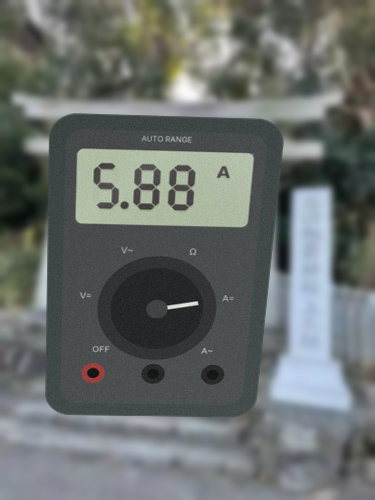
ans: A 5.88
